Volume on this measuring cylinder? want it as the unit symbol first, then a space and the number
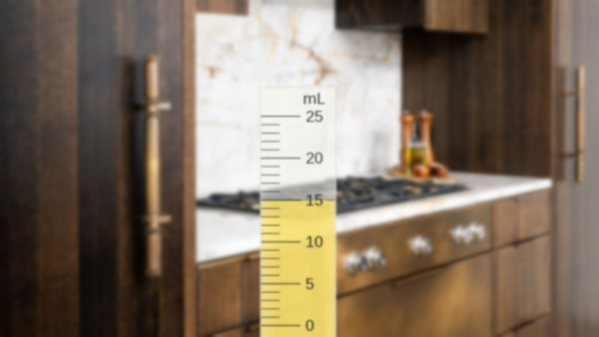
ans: mL 15
